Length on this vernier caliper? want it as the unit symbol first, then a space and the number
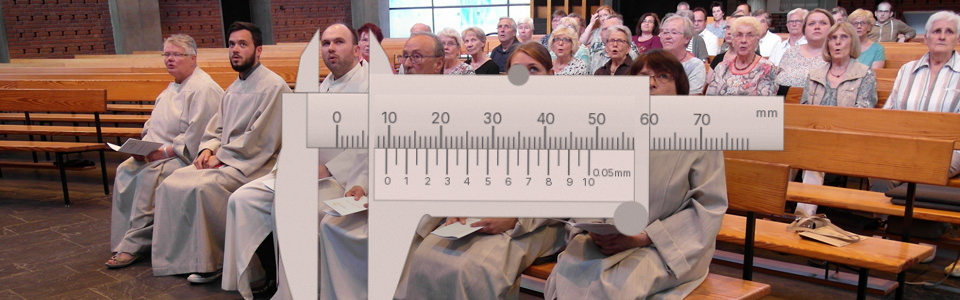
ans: mm 9.5
